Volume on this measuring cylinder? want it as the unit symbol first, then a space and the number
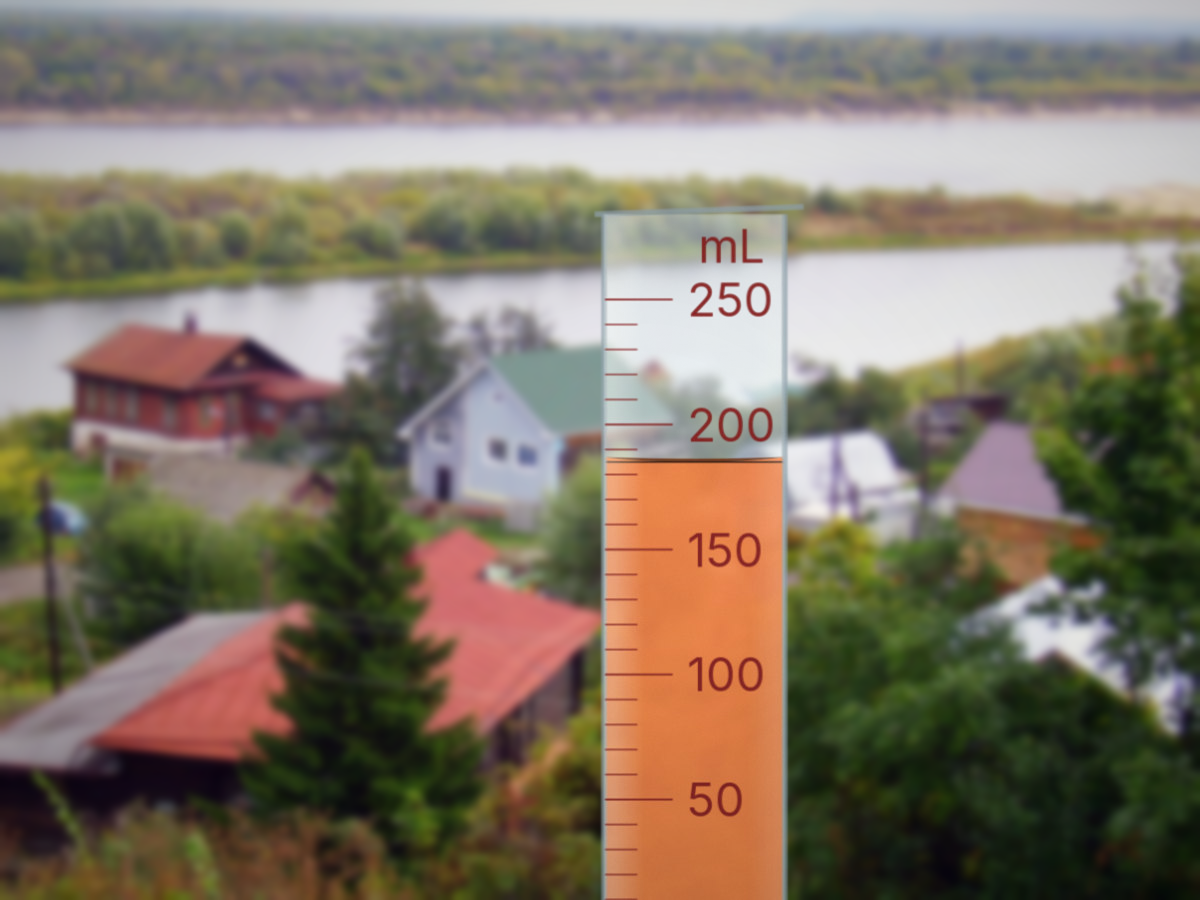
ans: mL 185
